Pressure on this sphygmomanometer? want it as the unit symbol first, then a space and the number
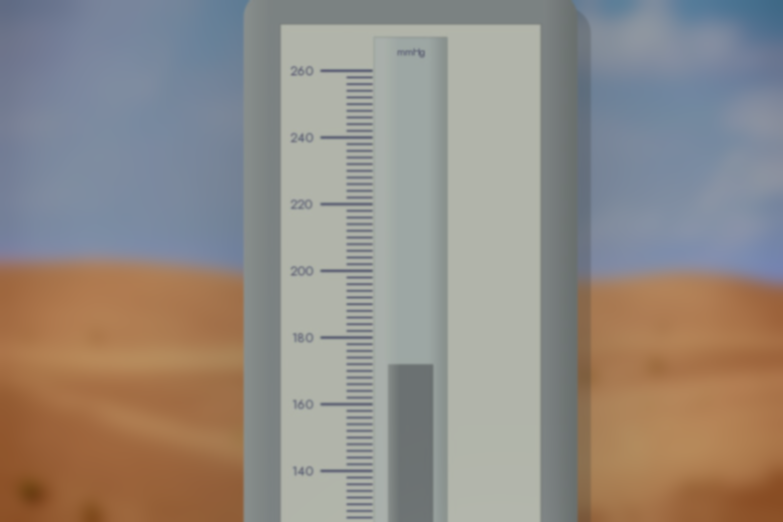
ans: mmHg 172
